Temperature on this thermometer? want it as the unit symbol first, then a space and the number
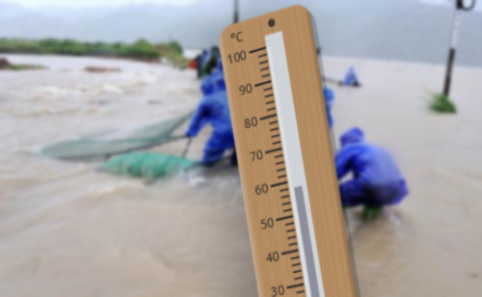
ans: °C 58
